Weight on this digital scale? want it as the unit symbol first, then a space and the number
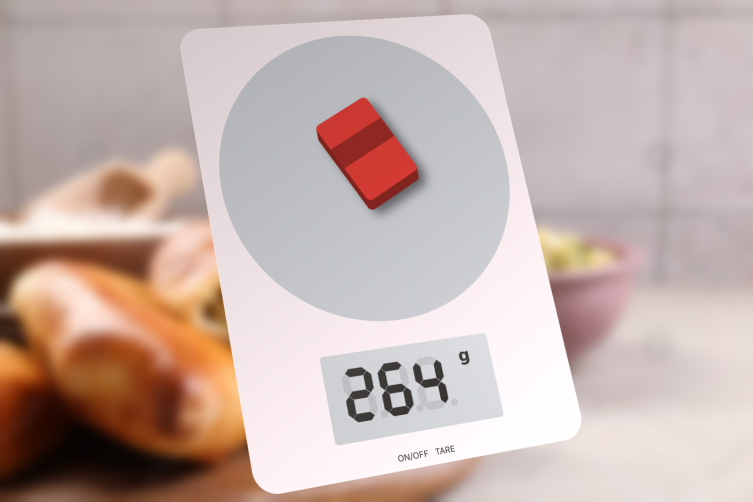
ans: g 264
